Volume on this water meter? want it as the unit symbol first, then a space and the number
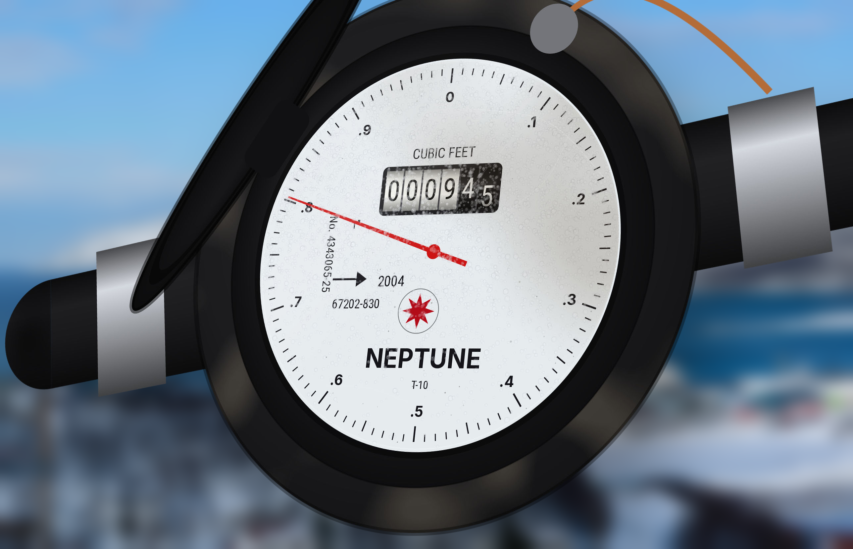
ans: ft³ 944.80
